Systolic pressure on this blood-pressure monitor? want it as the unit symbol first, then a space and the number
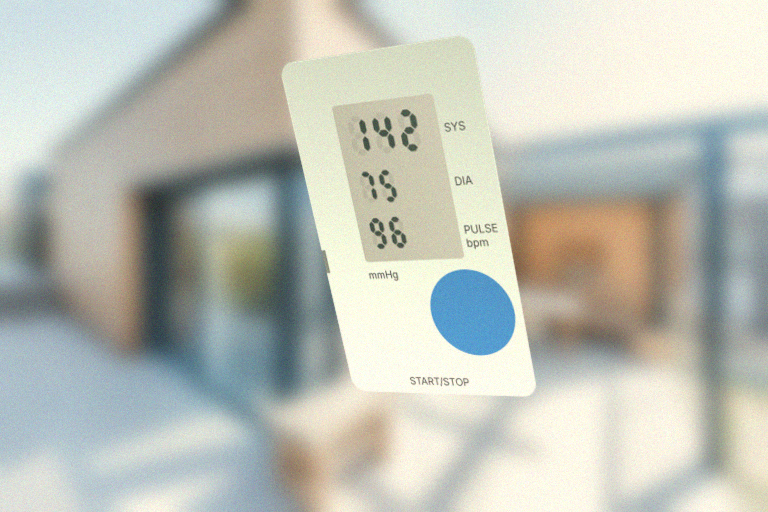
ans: mmHg 142
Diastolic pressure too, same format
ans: mmHg 75
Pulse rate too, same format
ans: bpm 96
